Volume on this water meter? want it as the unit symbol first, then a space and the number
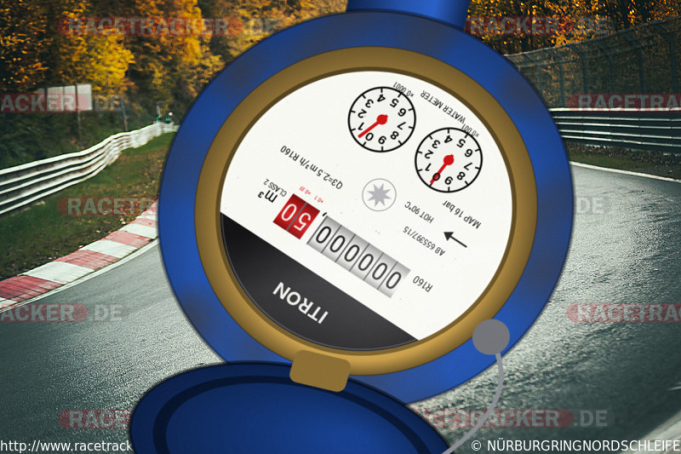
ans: m³ 0.5000
